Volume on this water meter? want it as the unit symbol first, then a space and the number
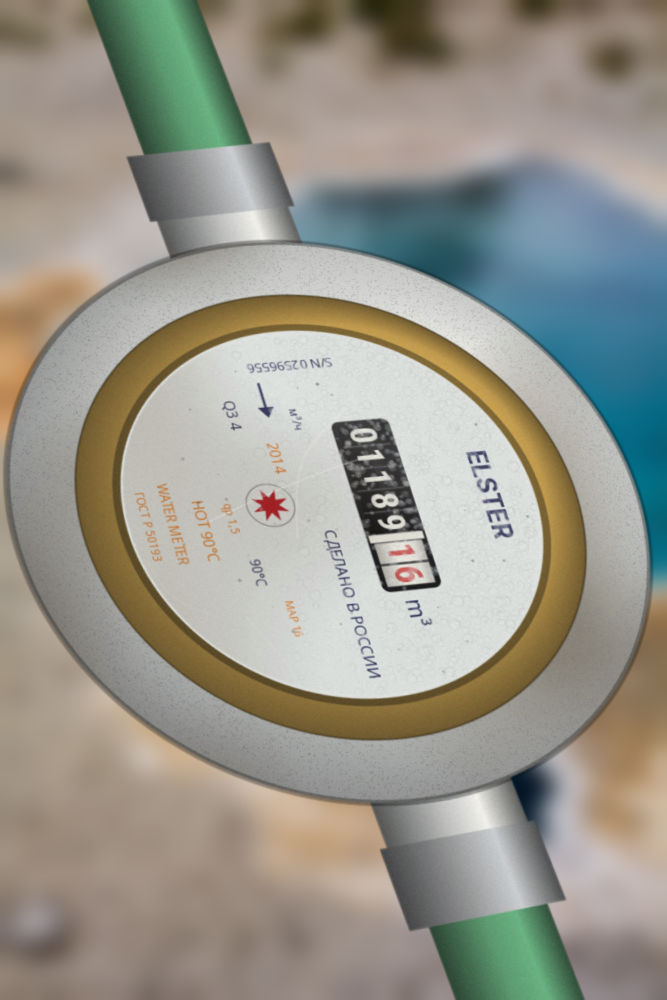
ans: m³ 1189.16
